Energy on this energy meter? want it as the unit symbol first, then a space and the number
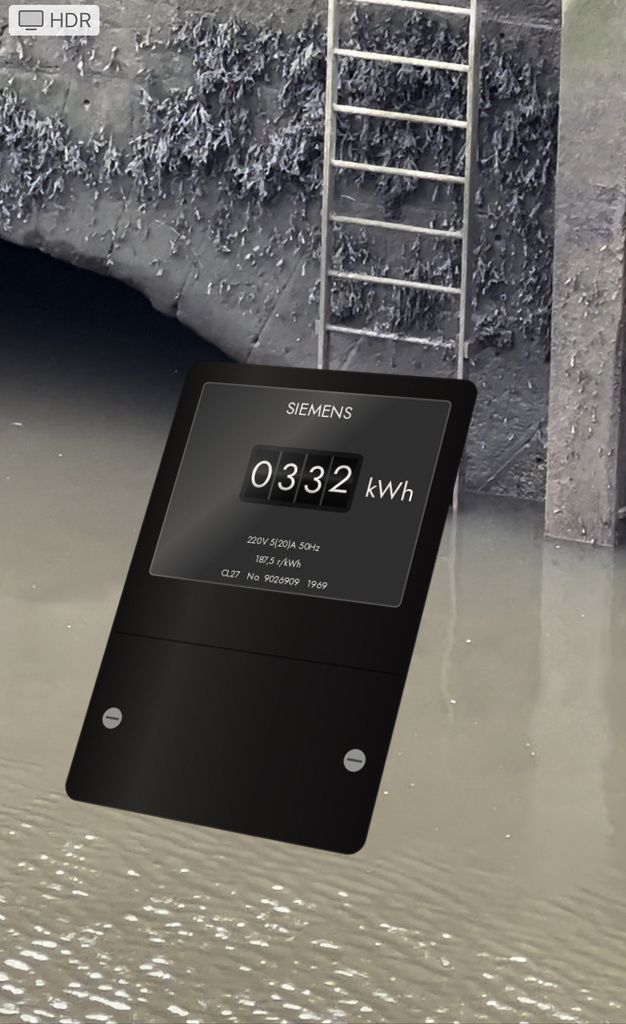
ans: kWh 332
